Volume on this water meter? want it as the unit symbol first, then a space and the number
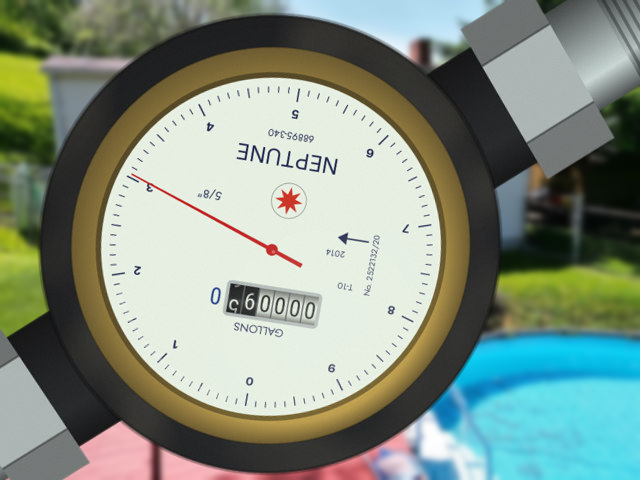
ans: gal 953.0
